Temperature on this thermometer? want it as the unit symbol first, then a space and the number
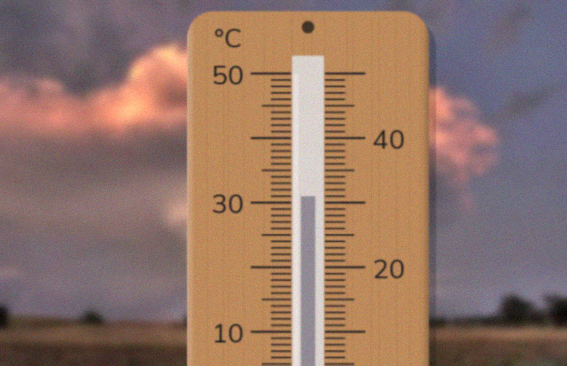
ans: °C 31
